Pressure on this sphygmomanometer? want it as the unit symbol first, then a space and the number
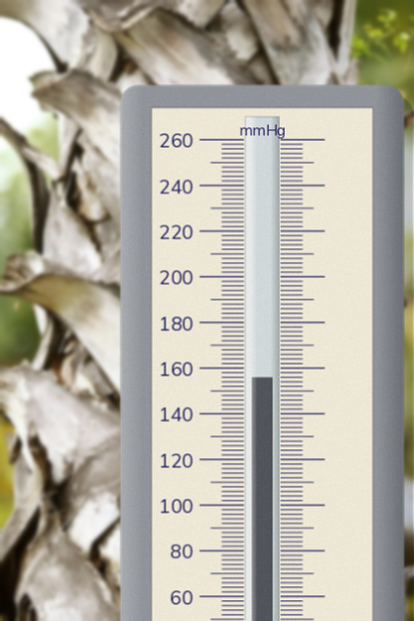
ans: mmHg 156
